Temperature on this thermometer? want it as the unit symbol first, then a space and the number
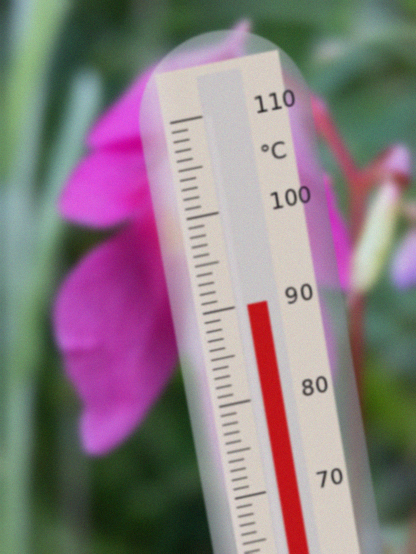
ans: °C 90
